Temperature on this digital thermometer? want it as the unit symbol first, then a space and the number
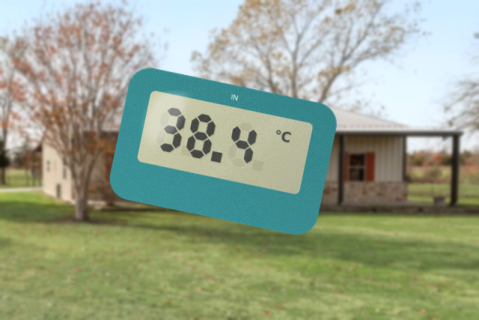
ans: °C 38.4
